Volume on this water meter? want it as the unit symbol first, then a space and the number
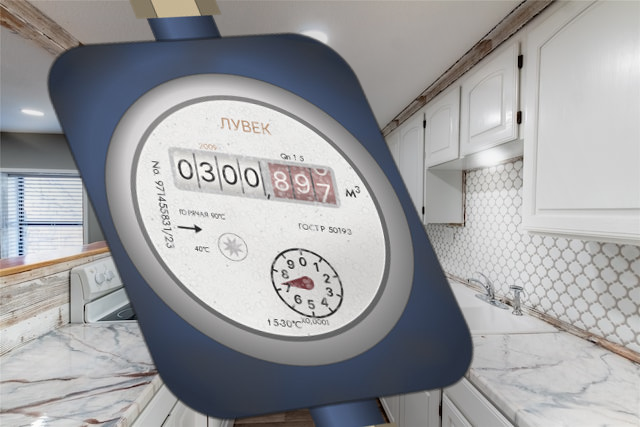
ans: m³ 300.8967
